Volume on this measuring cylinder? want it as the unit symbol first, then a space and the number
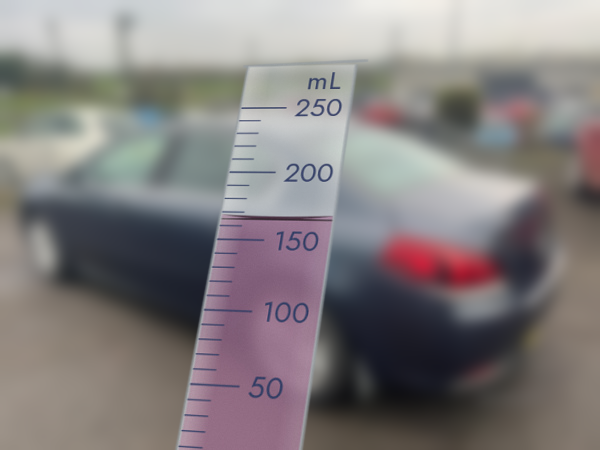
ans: mL 165
